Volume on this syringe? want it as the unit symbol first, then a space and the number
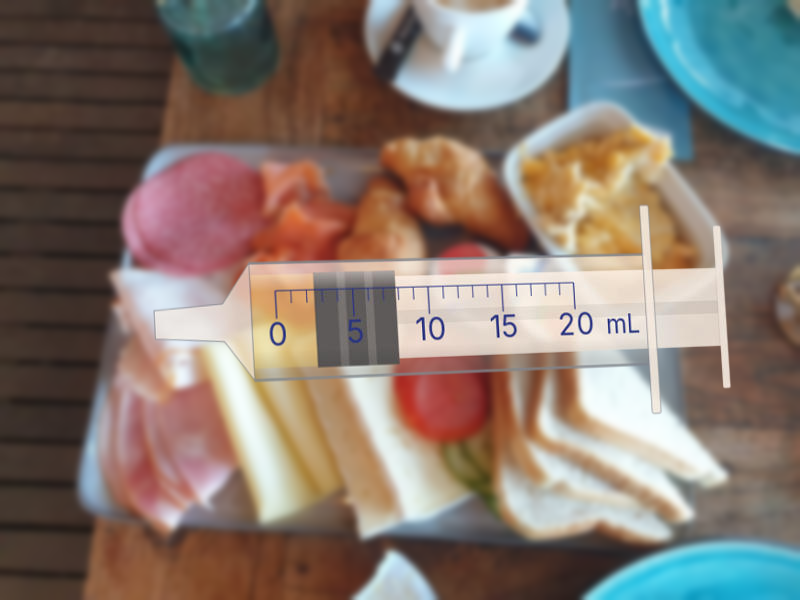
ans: mL 2.5
